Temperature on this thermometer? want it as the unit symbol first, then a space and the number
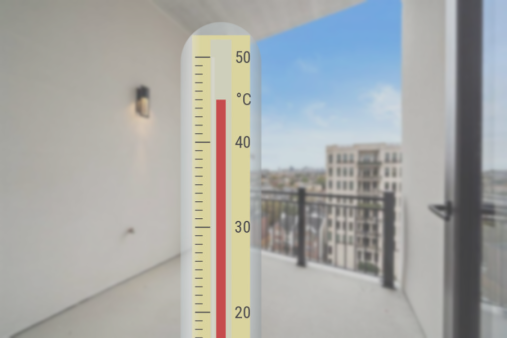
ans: °C 45
